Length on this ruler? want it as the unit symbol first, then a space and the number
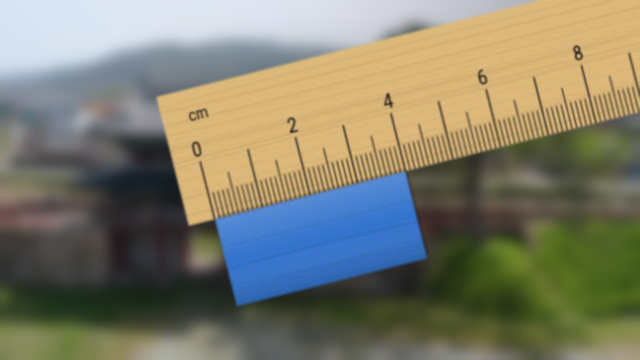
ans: cm 4
